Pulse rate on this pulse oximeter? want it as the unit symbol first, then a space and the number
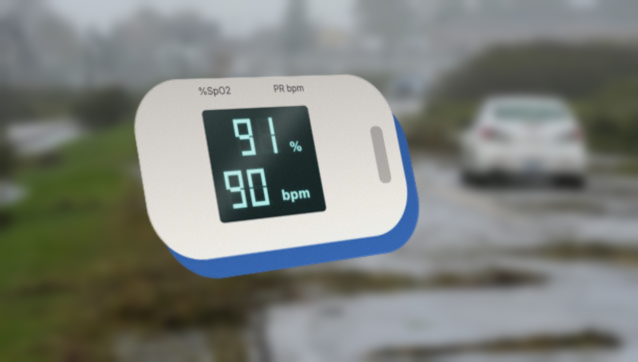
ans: bpm 90
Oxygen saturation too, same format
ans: % 91
